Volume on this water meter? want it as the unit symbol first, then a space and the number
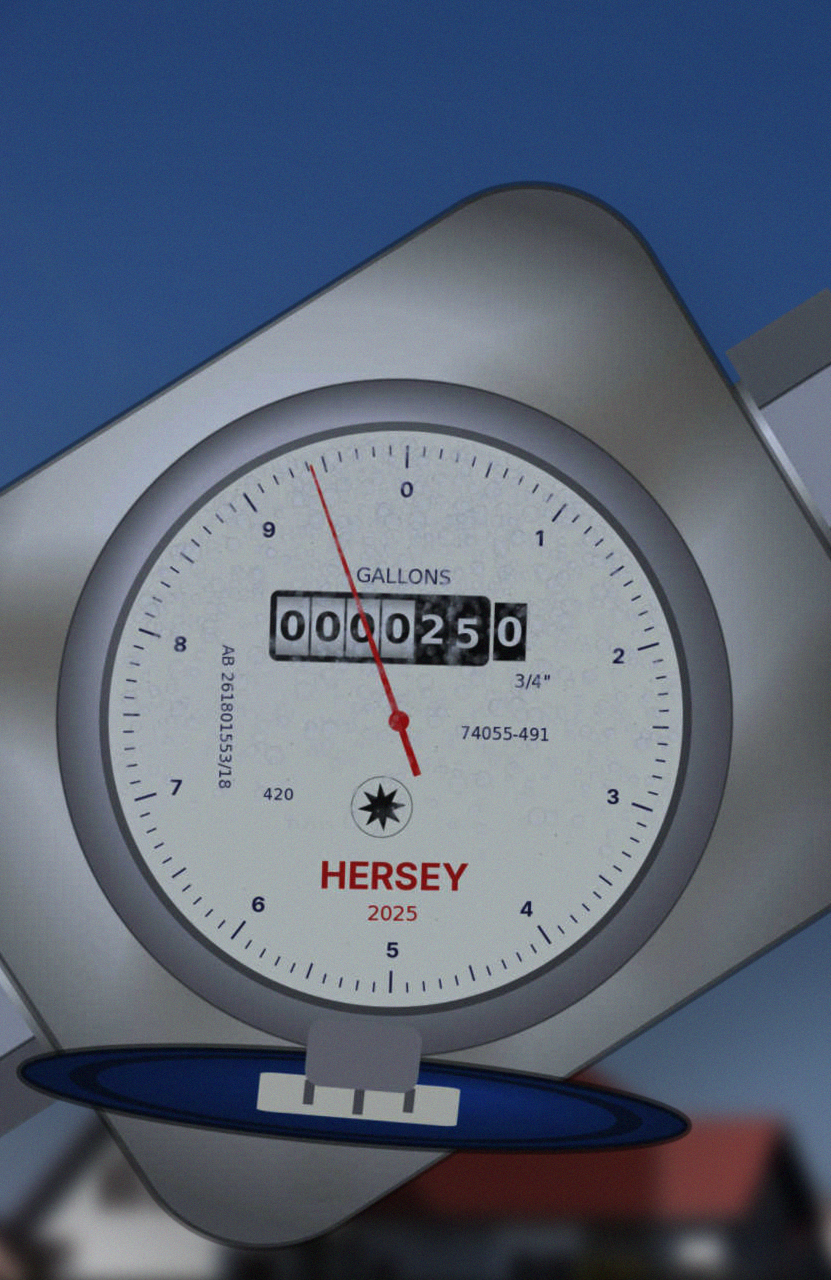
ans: gal 249.4
